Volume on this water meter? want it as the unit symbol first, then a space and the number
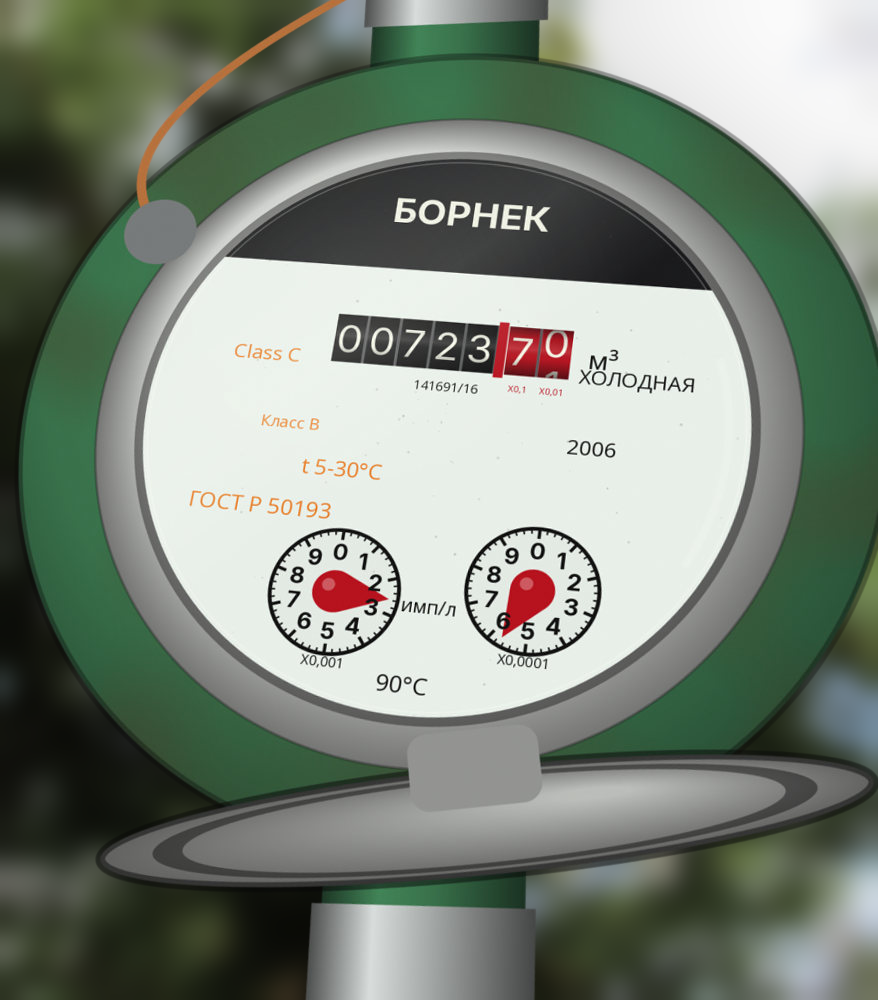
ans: m³ 723.7025
